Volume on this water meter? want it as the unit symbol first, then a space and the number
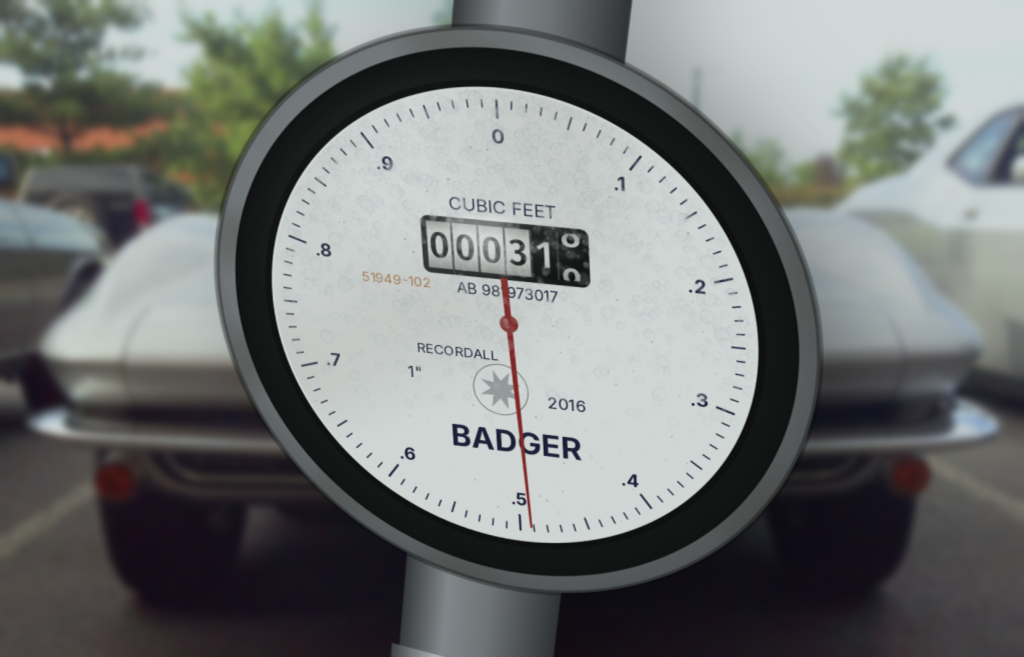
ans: ft³ 318.49
